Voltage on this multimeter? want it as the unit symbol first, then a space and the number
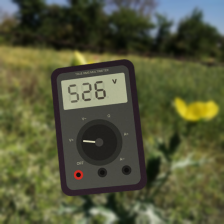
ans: V 526
